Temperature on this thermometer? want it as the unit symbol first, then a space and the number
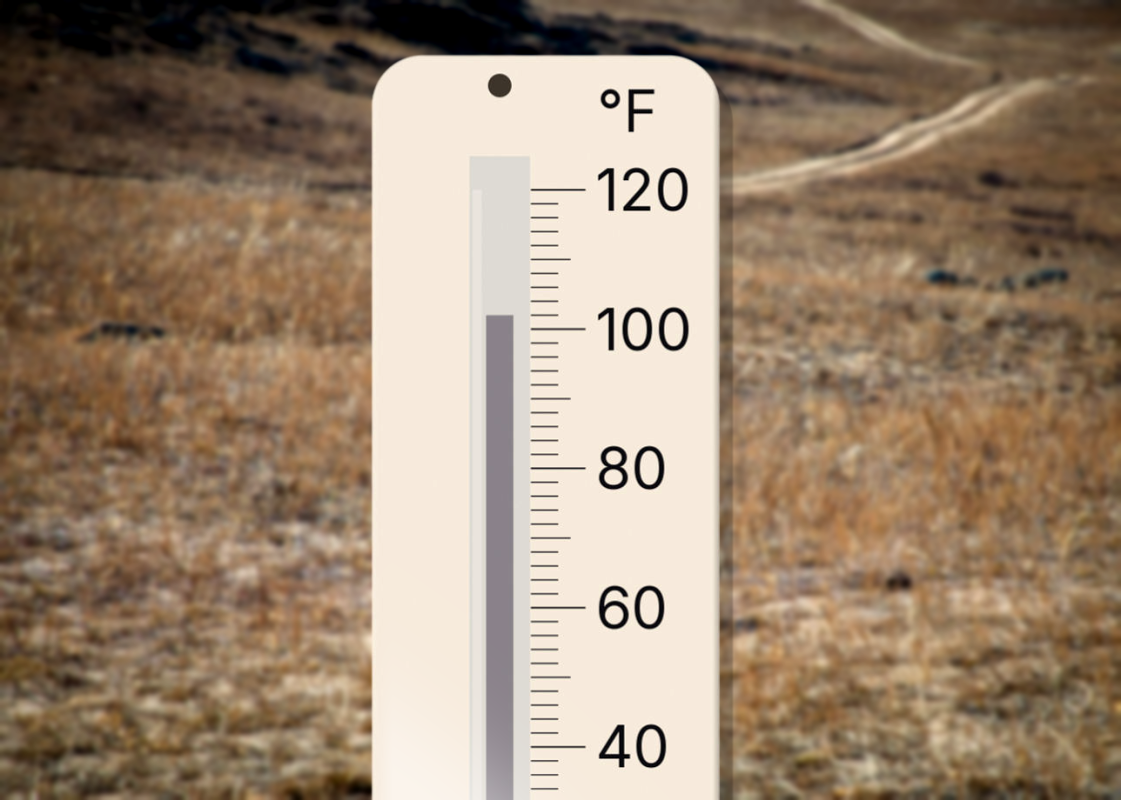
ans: °F 102
